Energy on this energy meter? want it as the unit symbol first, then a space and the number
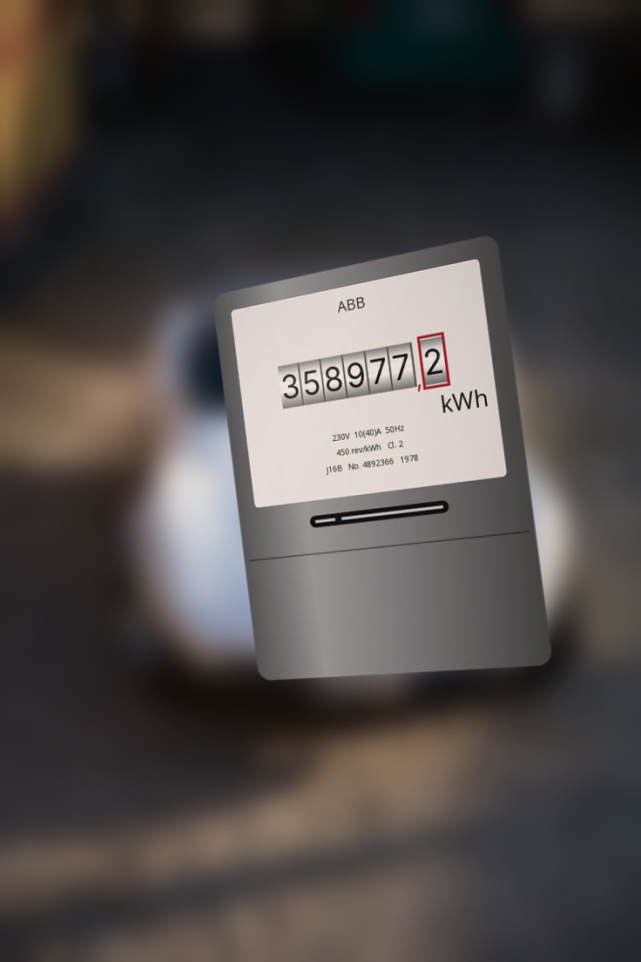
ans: kWh 358977.2
